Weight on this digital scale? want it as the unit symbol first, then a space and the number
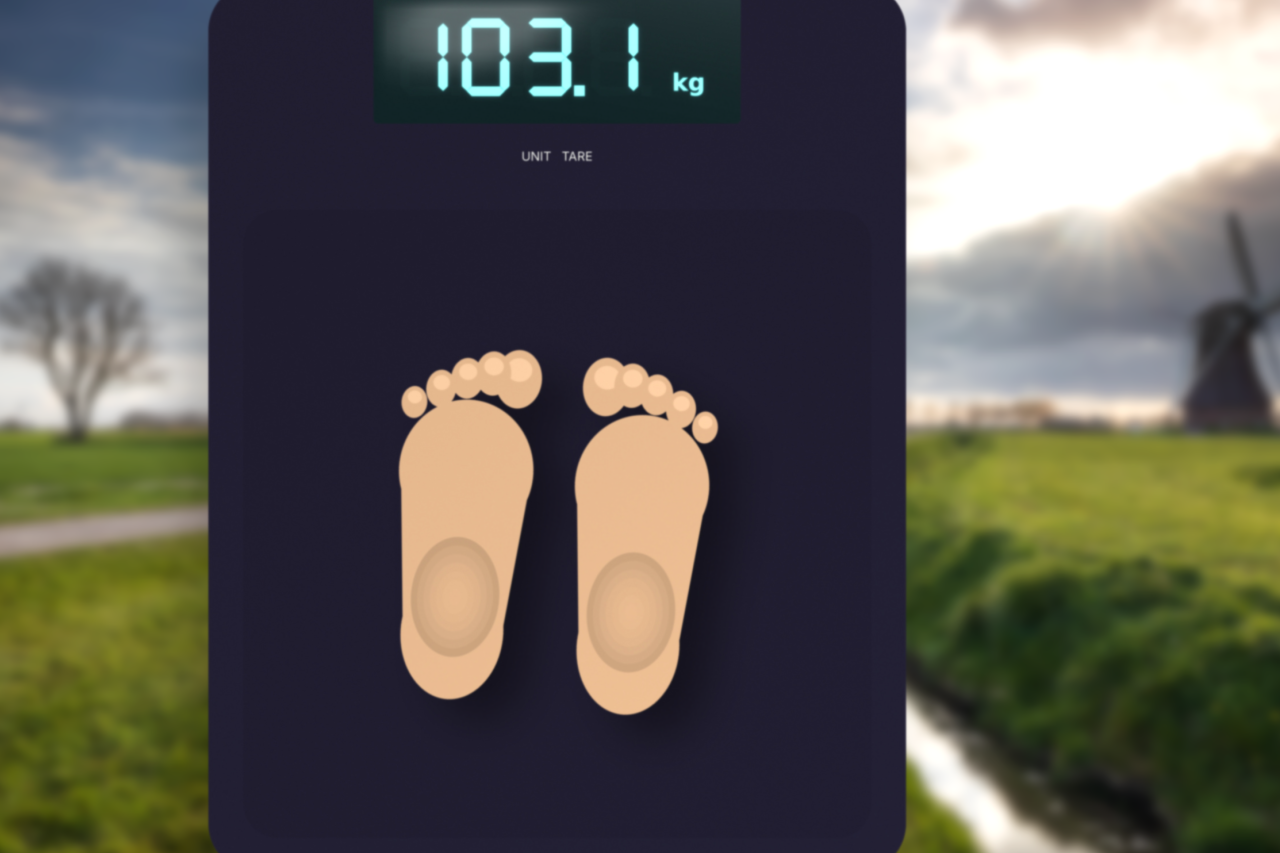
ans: kg 103.1
